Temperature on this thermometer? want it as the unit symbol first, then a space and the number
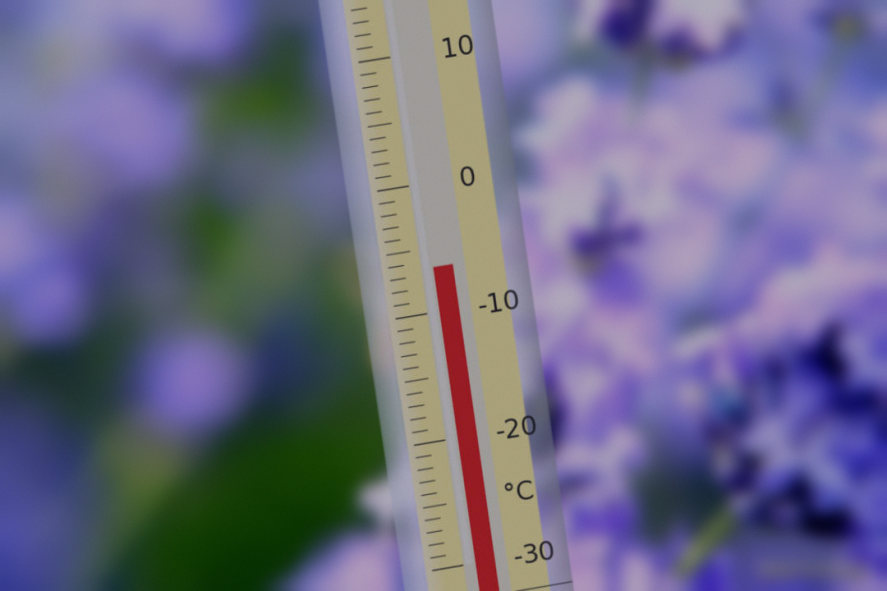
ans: °C -6.5
